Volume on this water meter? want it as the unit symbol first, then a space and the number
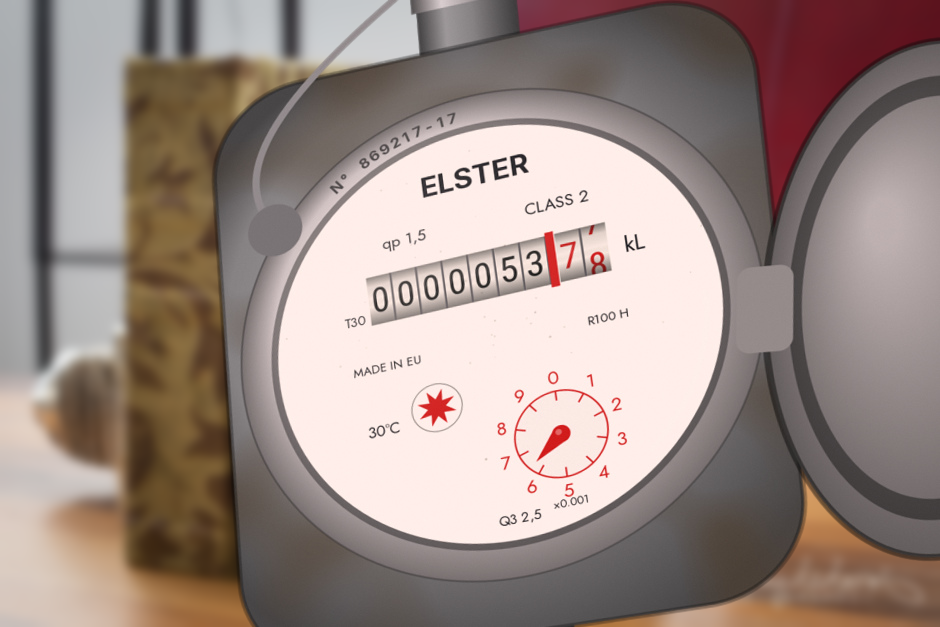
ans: kL 53.776
